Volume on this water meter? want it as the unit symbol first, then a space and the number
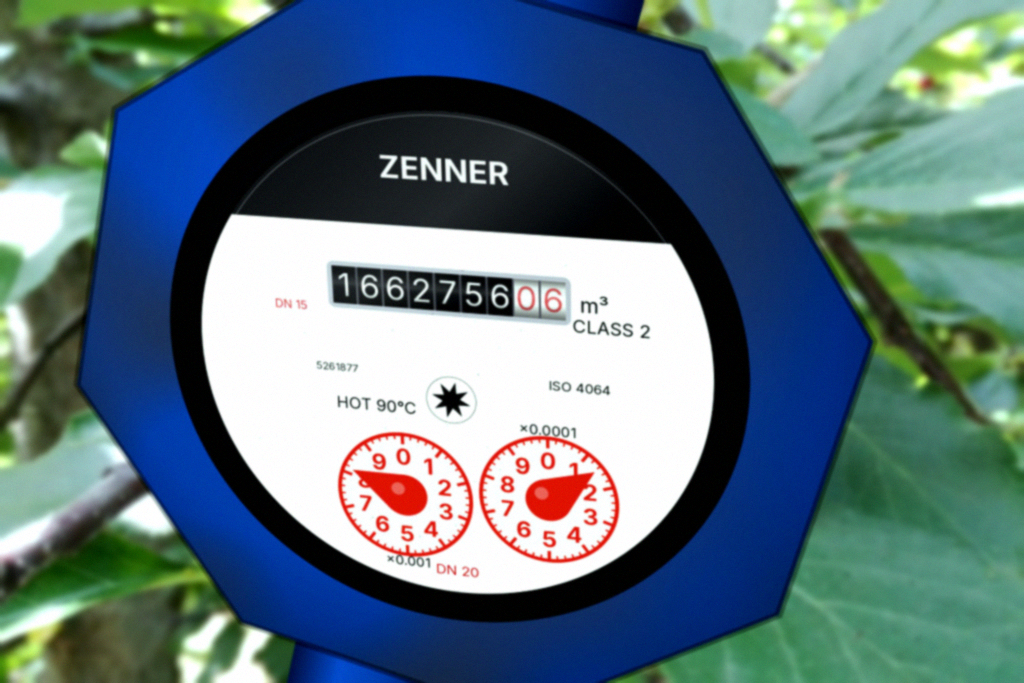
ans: m³ 1662756.0681
